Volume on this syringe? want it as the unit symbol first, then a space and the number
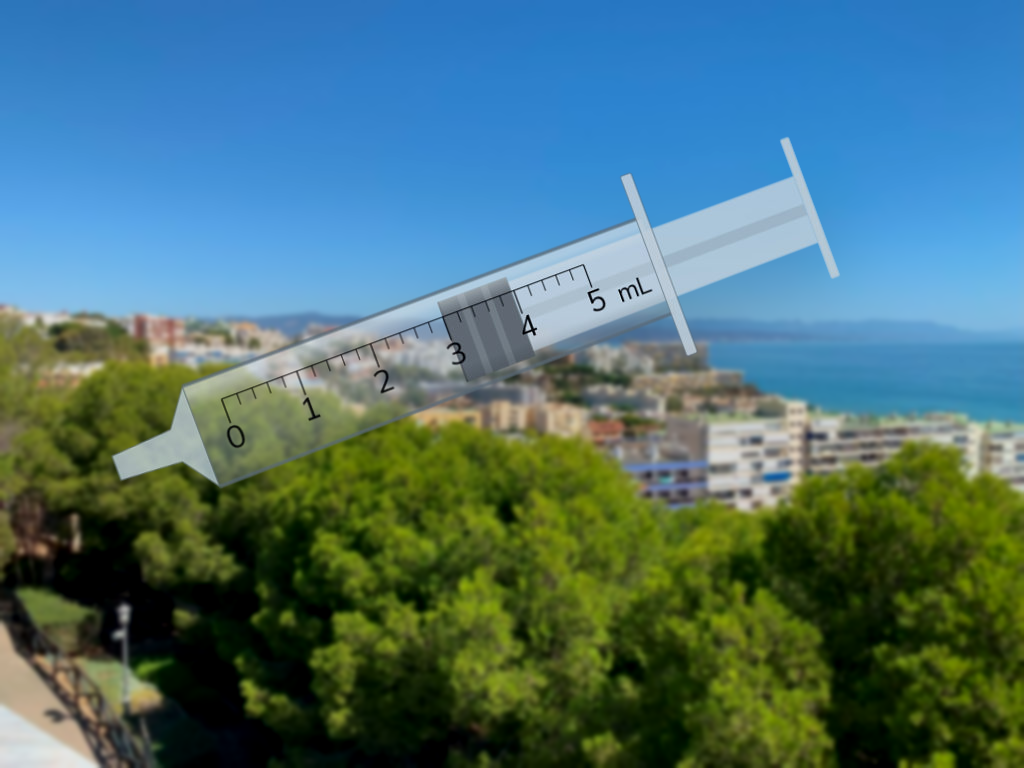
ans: mL 3
